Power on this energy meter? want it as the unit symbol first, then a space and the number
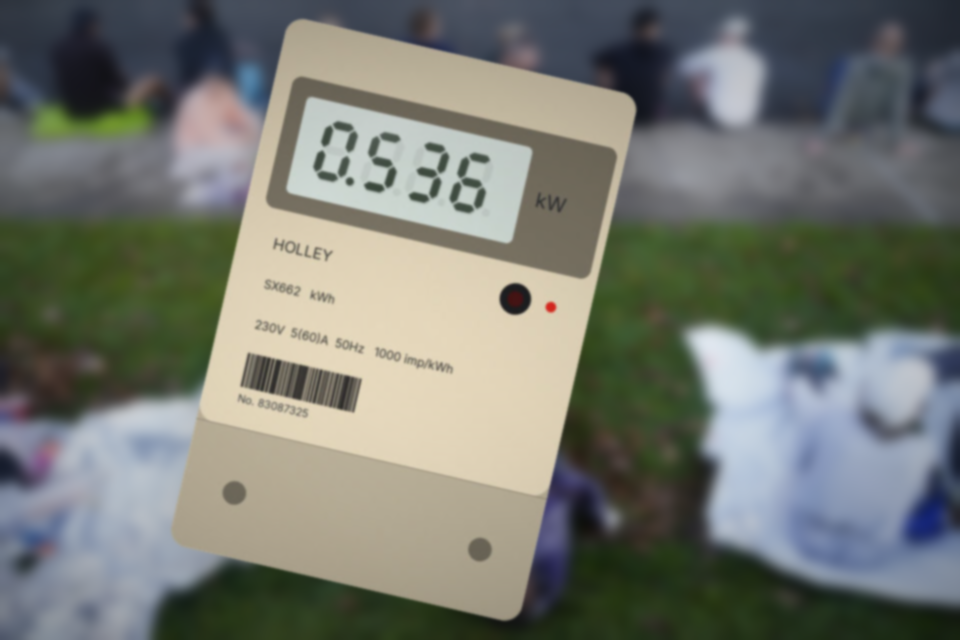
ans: kW 0.536
